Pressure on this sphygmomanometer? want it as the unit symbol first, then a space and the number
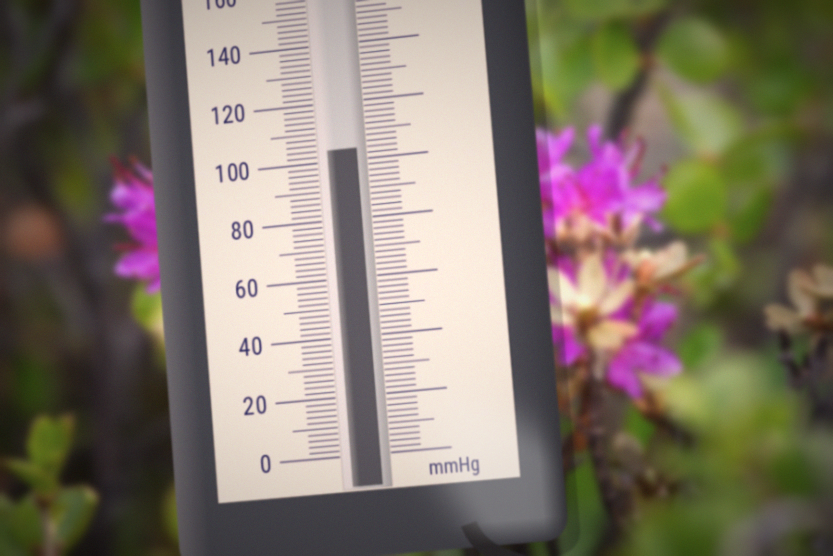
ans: mmHg 104
